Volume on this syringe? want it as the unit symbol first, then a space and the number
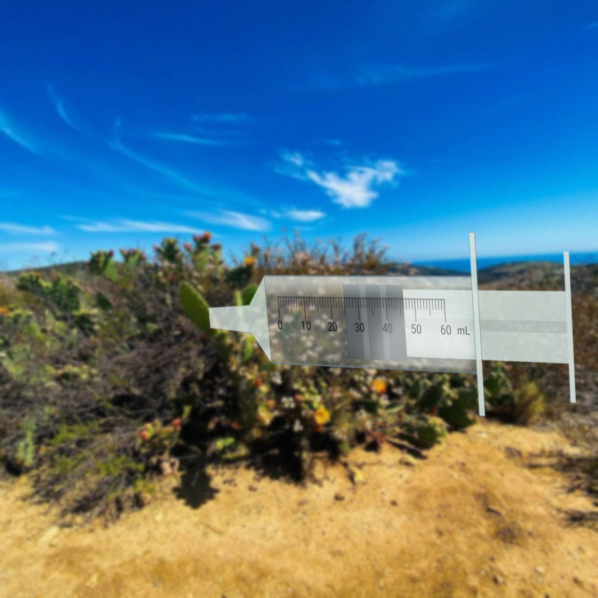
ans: mL 25
